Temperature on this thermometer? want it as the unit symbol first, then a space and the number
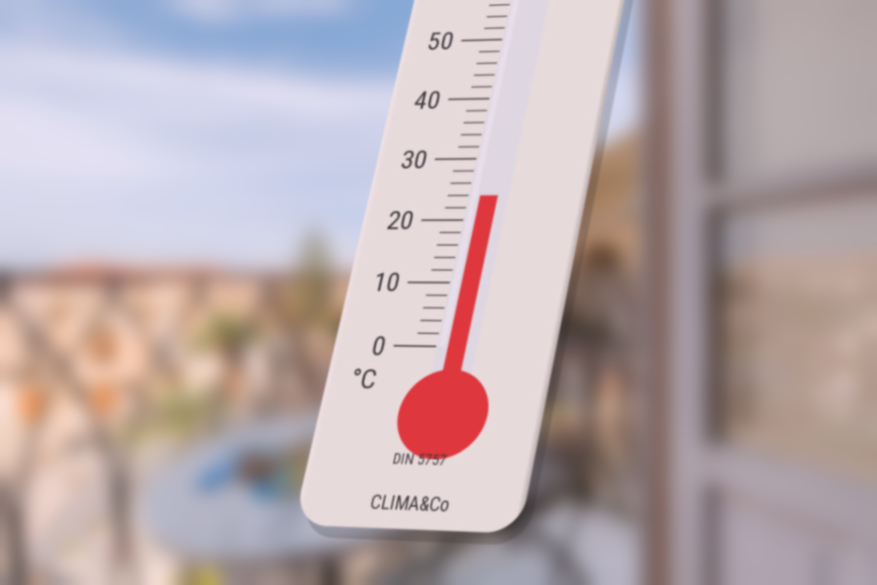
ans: °C 24
